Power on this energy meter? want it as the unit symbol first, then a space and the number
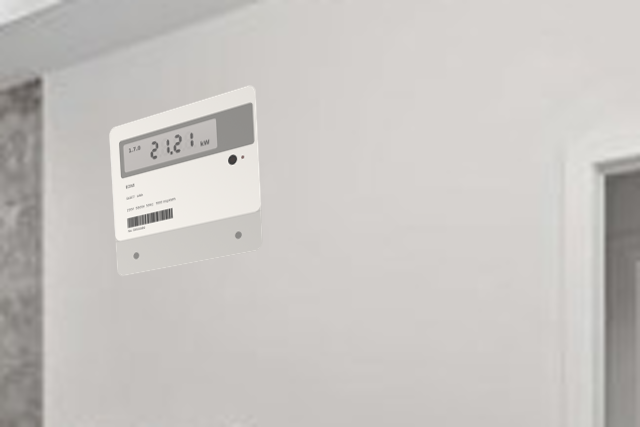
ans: kW 21.21
